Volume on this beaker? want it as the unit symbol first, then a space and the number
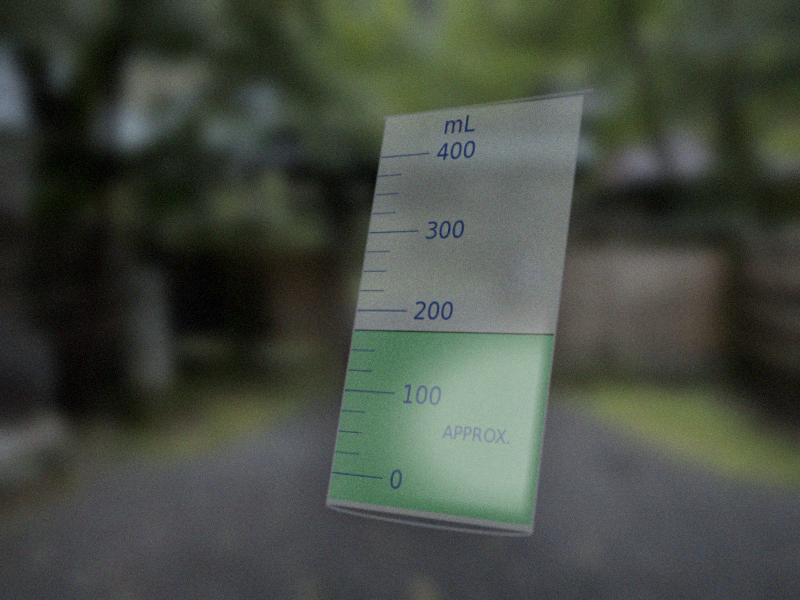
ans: mL 175
